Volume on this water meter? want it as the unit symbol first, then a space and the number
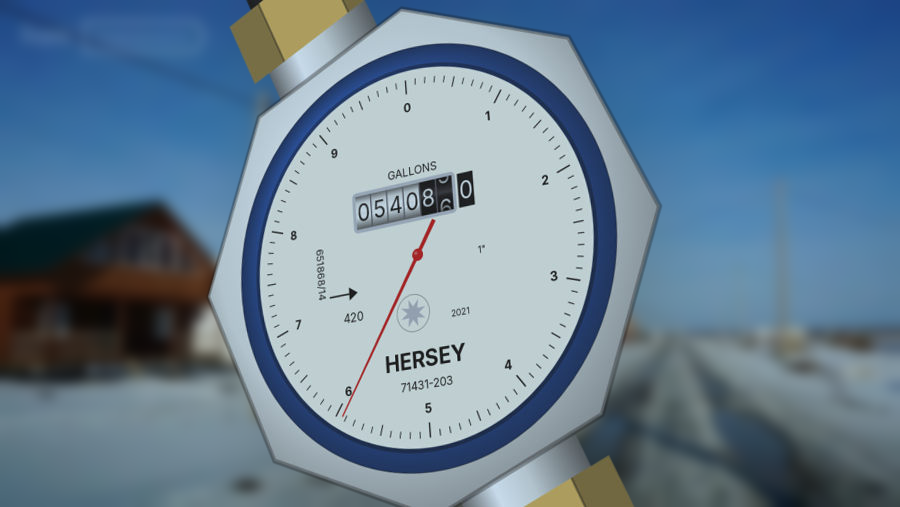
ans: gal 540855.9
